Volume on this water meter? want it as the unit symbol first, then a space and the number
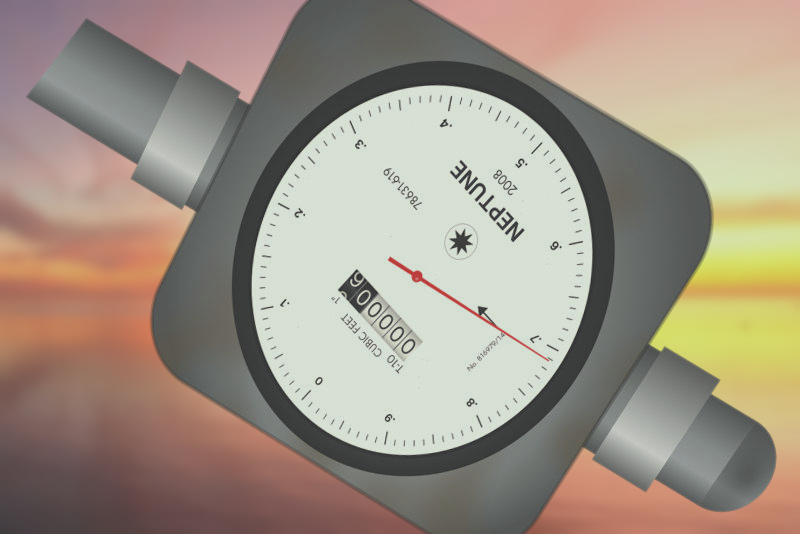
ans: ft³ 5.71
